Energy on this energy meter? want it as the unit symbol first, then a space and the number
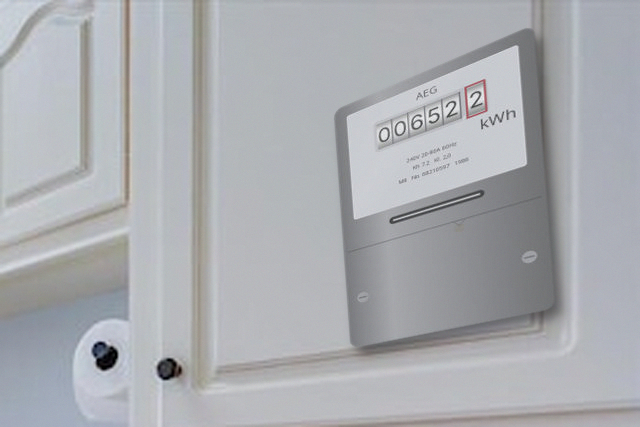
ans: kWh 652.2
